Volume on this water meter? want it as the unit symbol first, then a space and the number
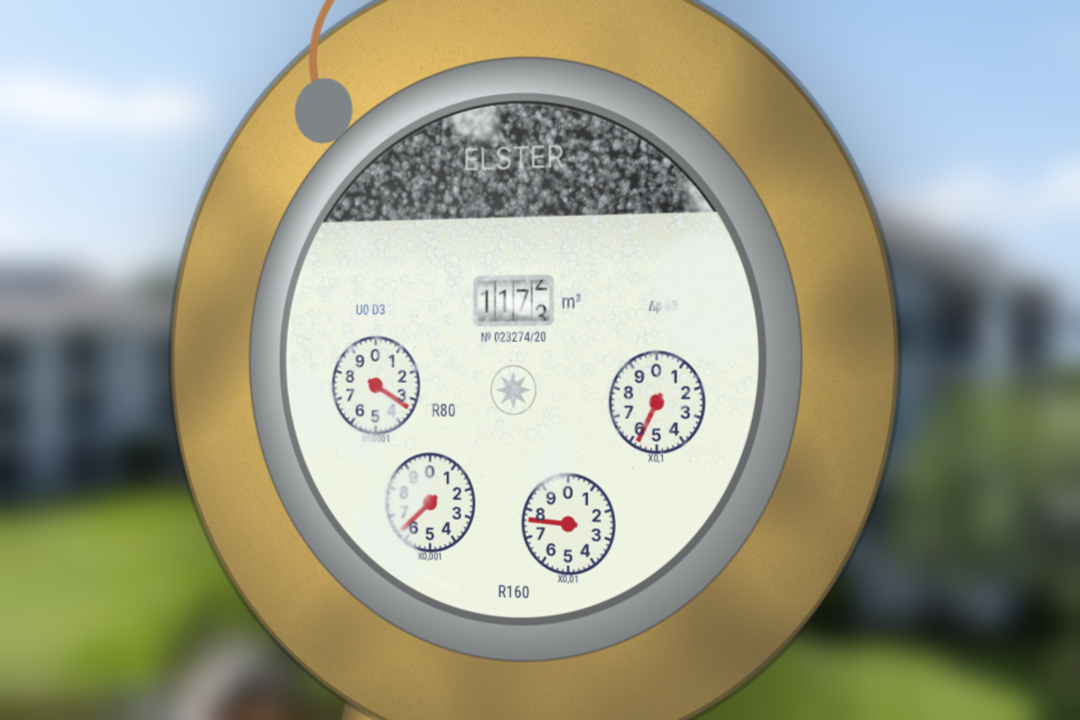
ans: m³ 1172.5763
